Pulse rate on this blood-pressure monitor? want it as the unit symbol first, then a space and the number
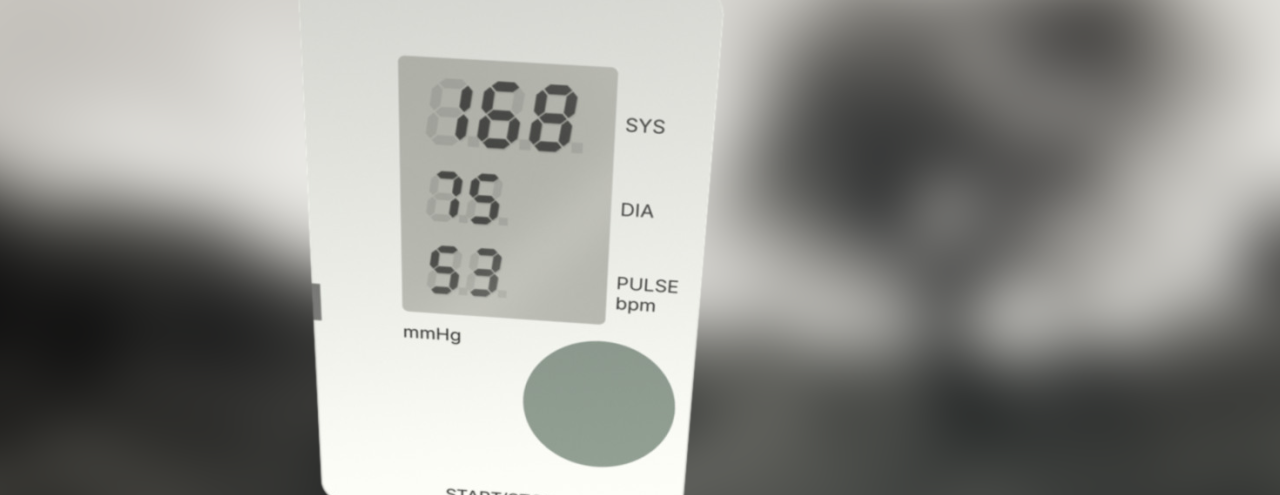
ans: bpm 53
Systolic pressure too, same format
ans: mmHg 168
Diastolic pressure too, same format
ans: mmHg 75
